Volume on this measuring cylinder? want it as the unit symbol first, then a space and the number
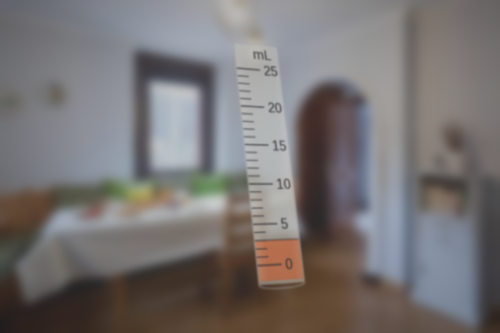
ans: mL 3
